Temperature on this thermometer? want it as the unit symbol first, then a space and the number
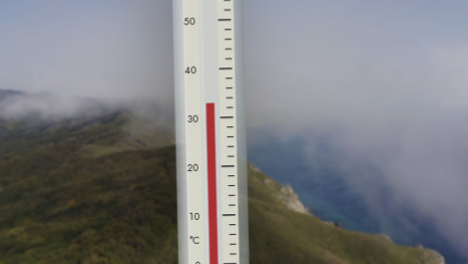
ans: °C 33
